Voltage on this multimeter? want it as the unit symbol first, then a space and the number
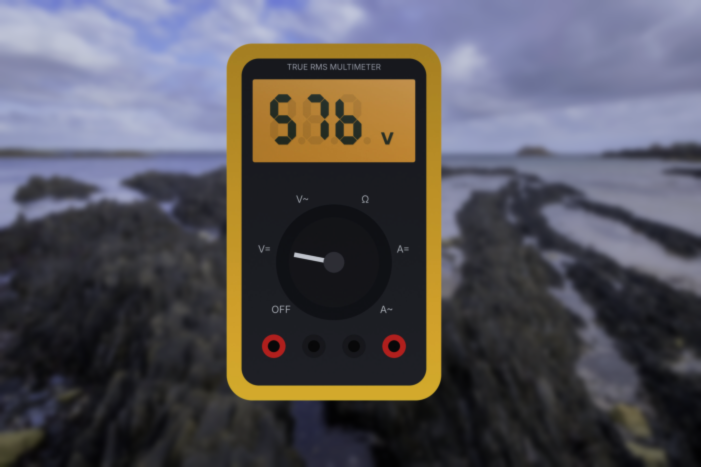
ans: V 576
